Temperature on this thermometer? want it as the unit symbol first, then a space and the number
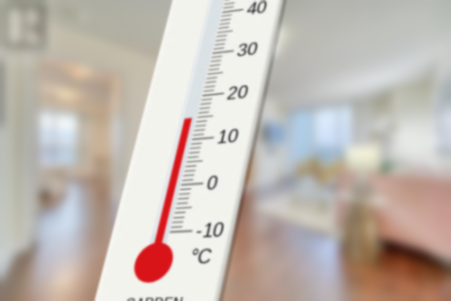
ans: °C 15
